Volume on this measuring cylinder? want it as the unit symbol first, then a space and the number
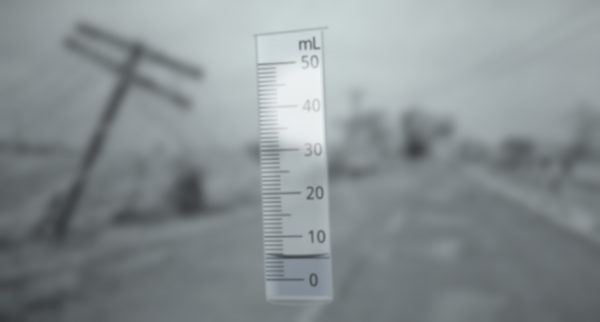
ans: mL 5
